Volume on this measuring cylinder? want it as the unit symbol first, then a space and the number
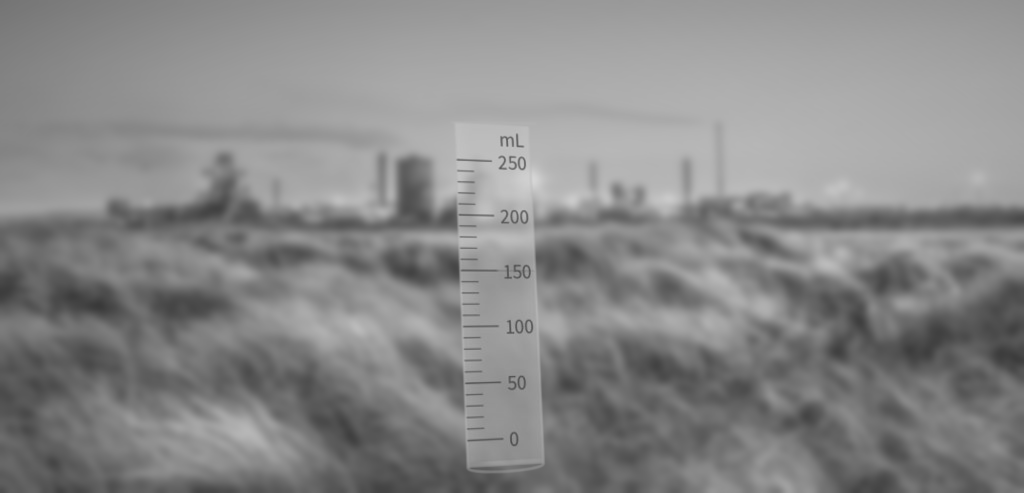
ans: mL 150
